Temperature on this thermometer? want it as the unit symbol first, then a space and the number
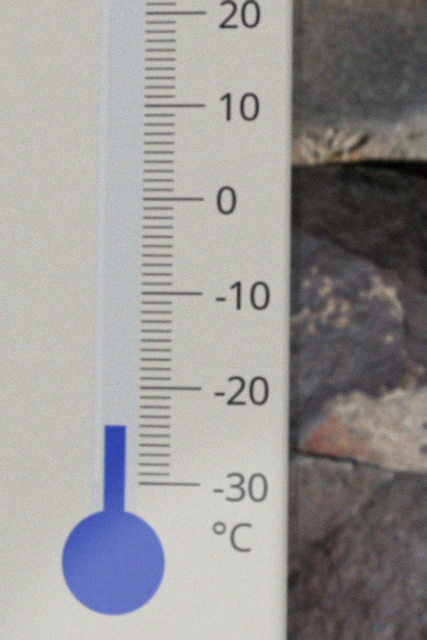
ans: °C -24
